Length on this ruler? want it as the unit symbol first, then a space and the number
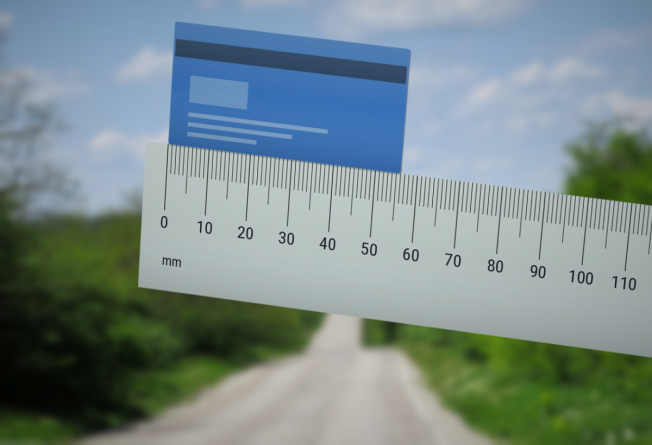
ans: mm 56
